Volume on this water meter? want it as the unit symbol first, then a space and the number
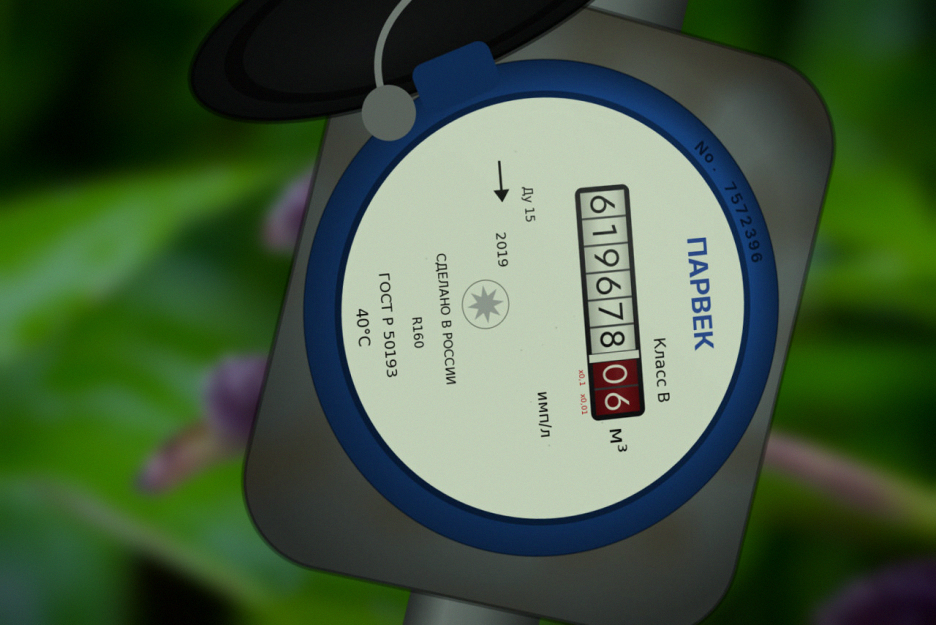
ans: m³ 619678.06
